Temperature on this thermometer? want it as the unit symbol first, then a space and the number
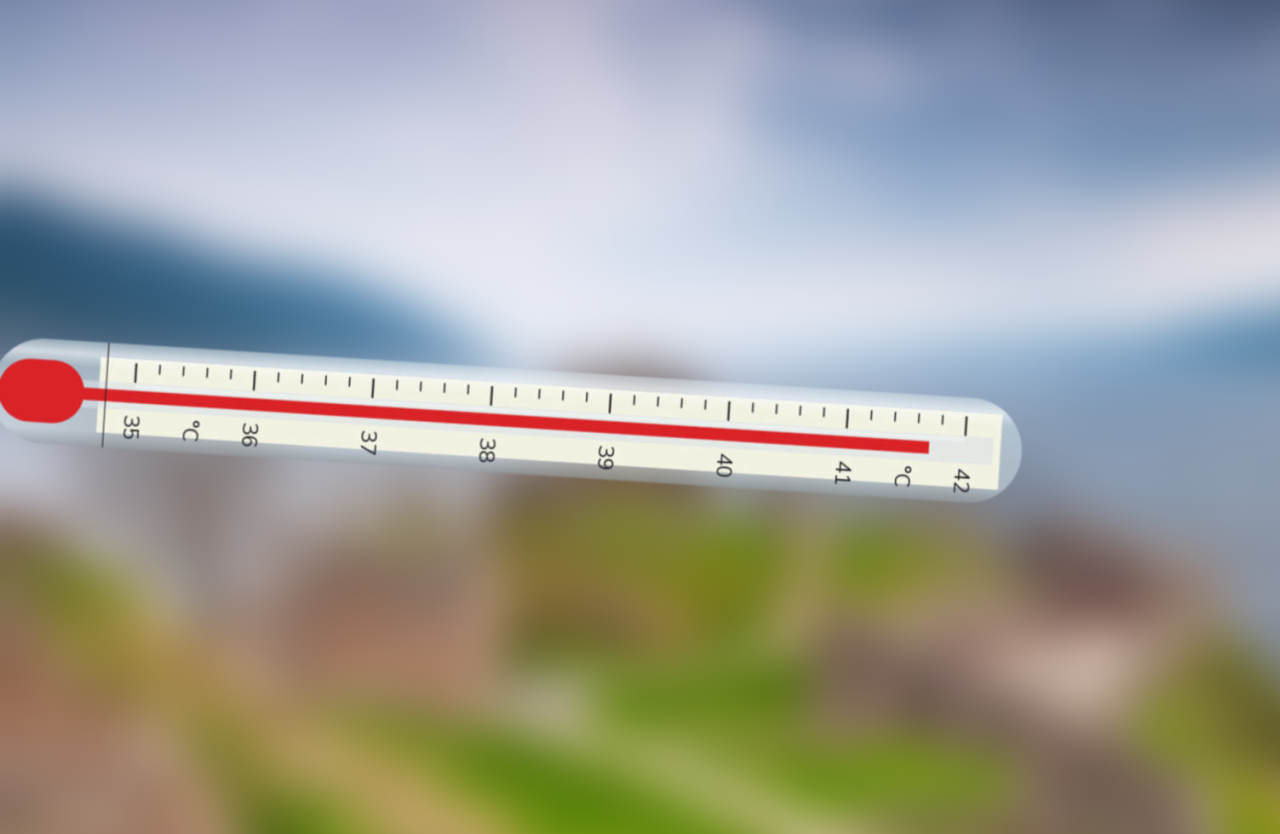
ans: °C 41.7
